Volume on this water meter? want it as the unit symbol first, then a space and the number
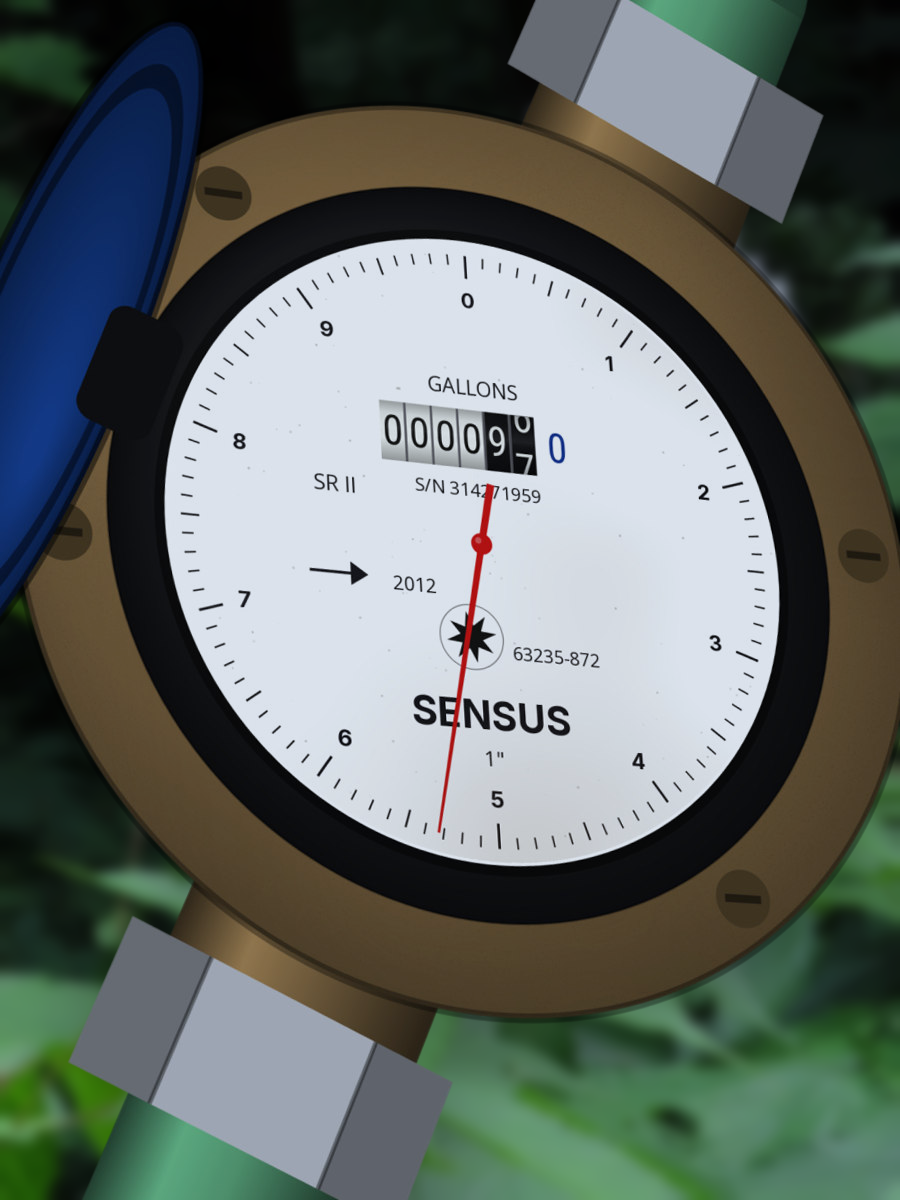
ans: gal 965.3
